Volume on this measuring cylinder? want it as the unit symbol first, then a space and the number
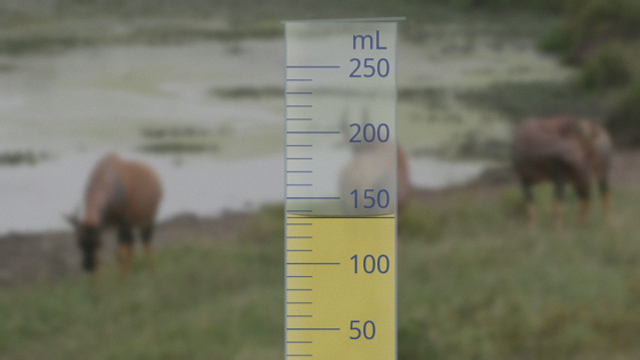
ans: mL 135
